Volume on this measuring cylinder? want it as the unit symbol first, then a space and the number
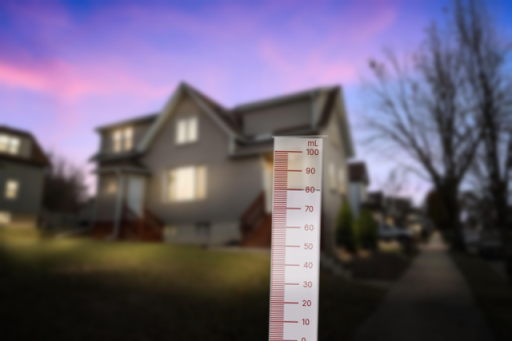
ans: mL 80
